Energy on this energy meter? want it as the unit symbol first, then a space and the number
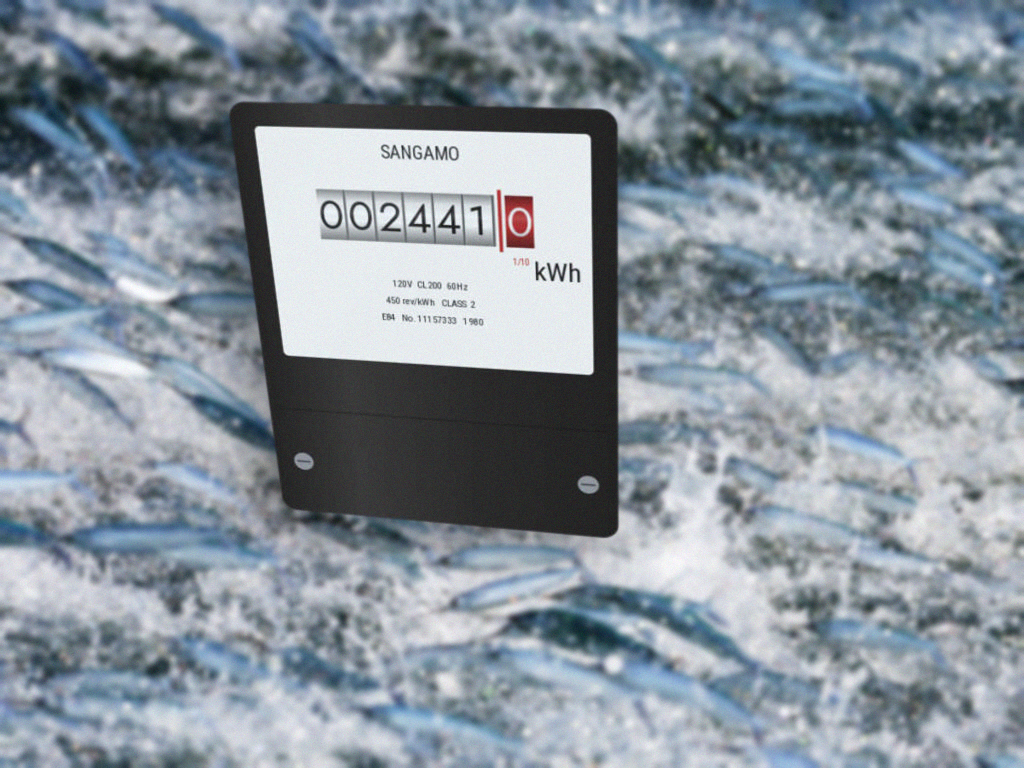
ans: kWh 2441.0
